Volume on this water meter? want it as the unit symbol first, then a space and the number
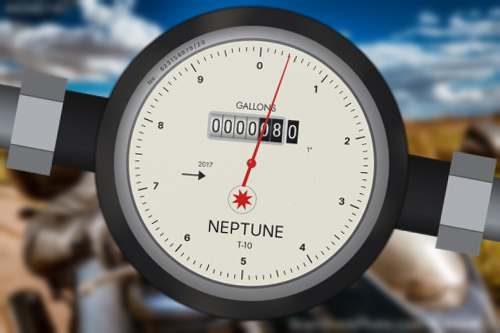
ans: gal 80.4
